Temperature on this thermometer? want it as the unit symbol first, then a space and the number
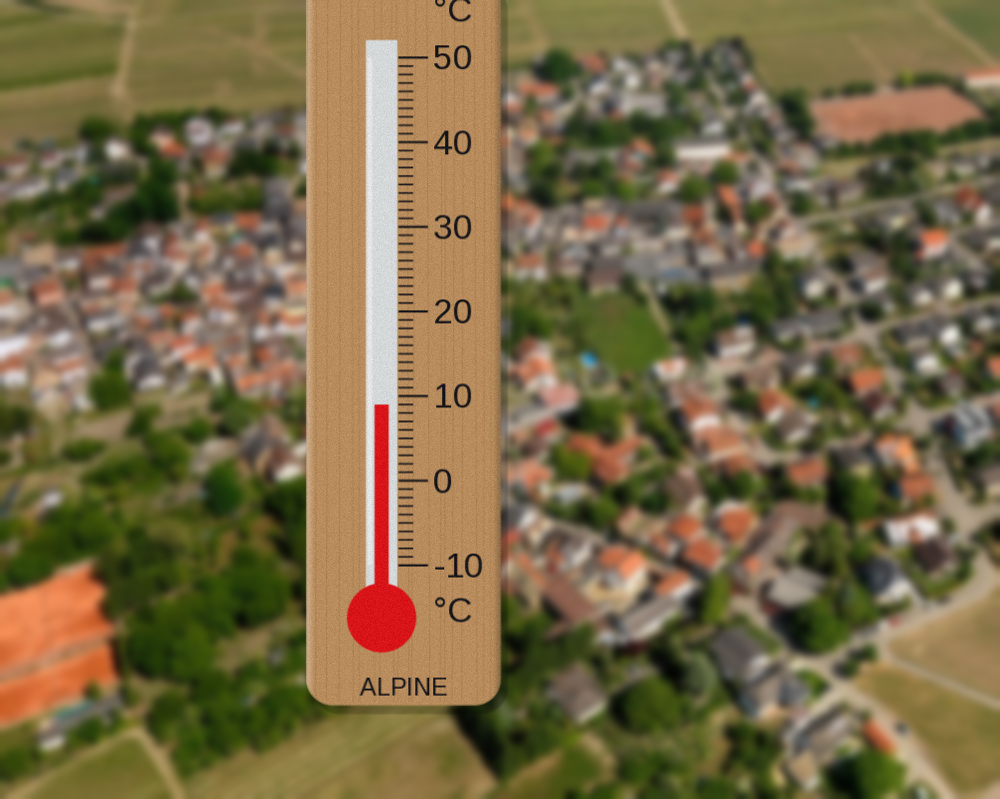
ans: °C 9
